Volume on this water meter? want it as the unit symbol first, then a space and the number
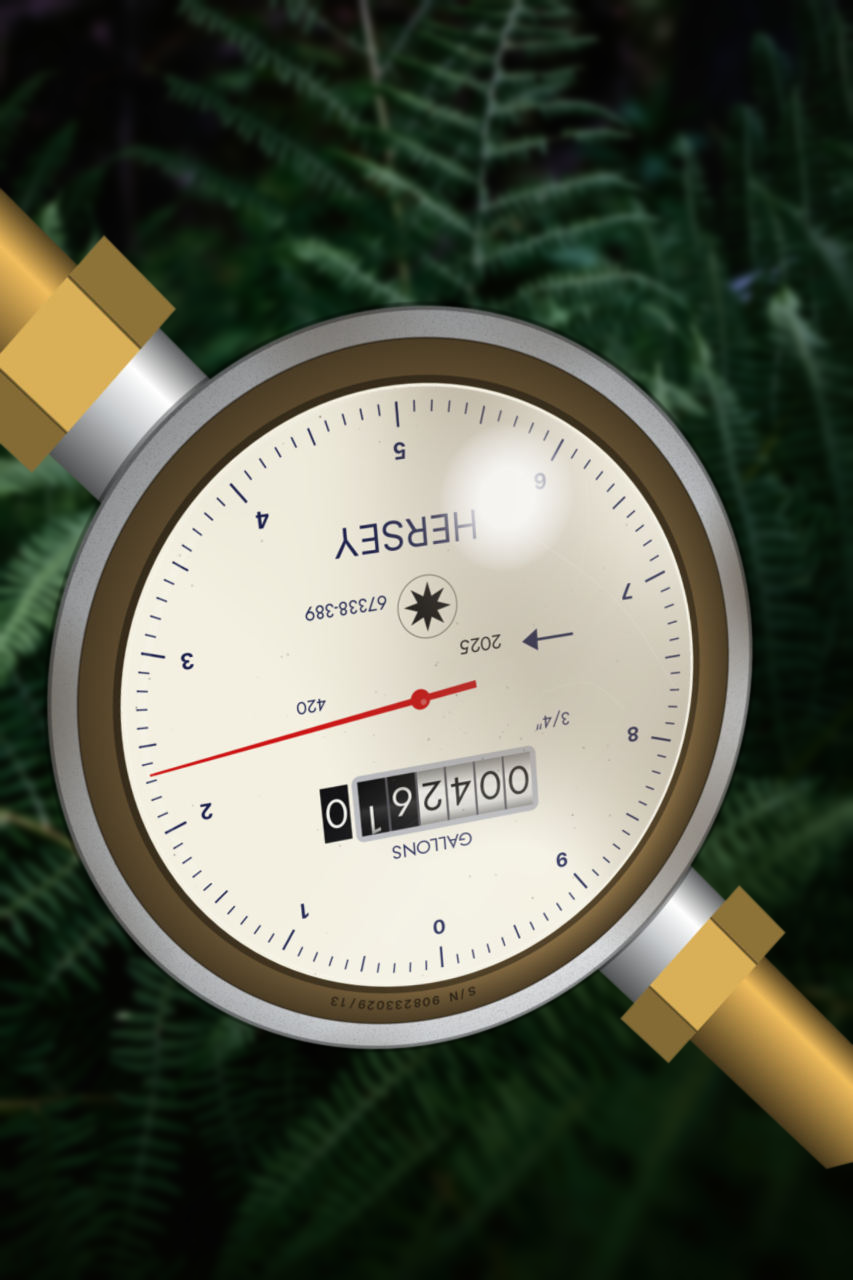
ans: gal 42612.3
